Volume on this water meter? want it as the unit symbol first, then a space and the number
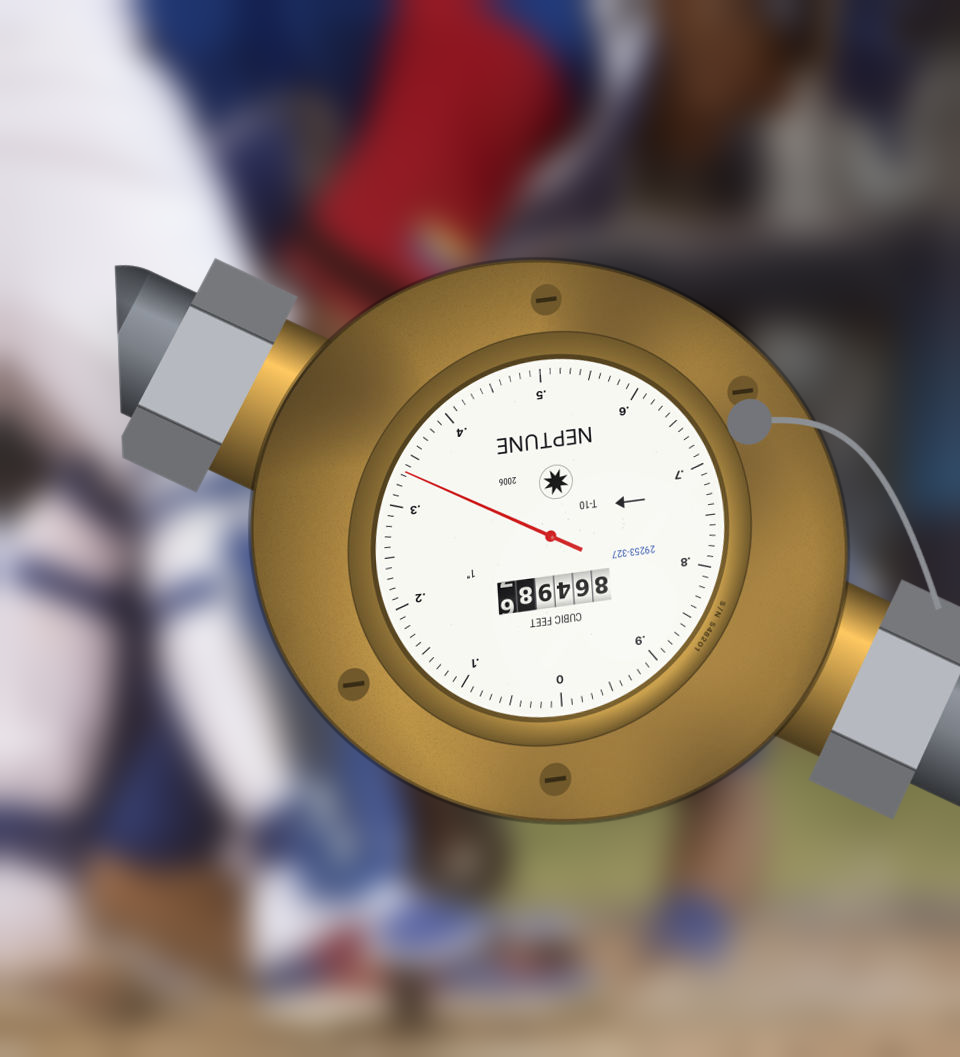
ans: ft³ 864986.33
